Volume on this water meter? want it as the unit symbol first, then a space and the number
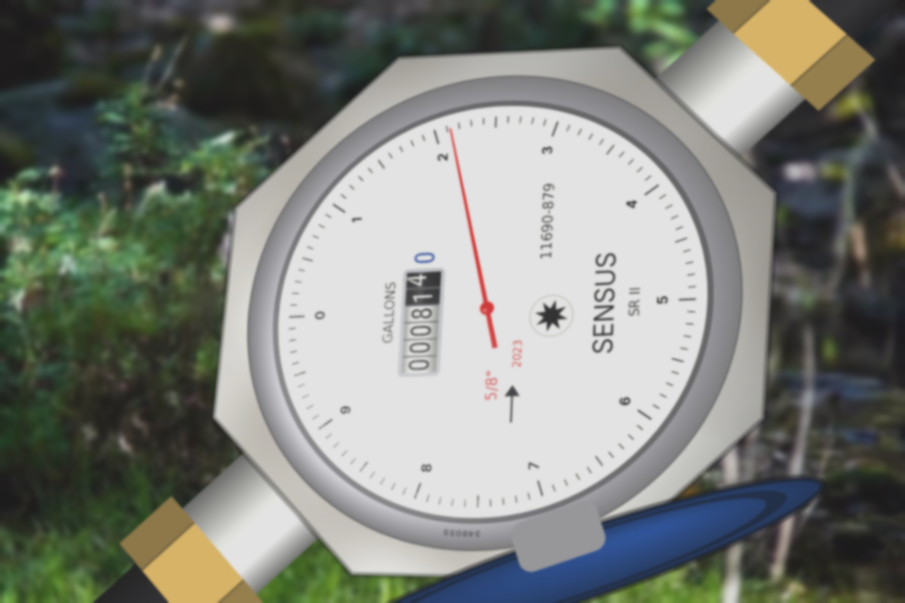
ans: gal 8142.1
